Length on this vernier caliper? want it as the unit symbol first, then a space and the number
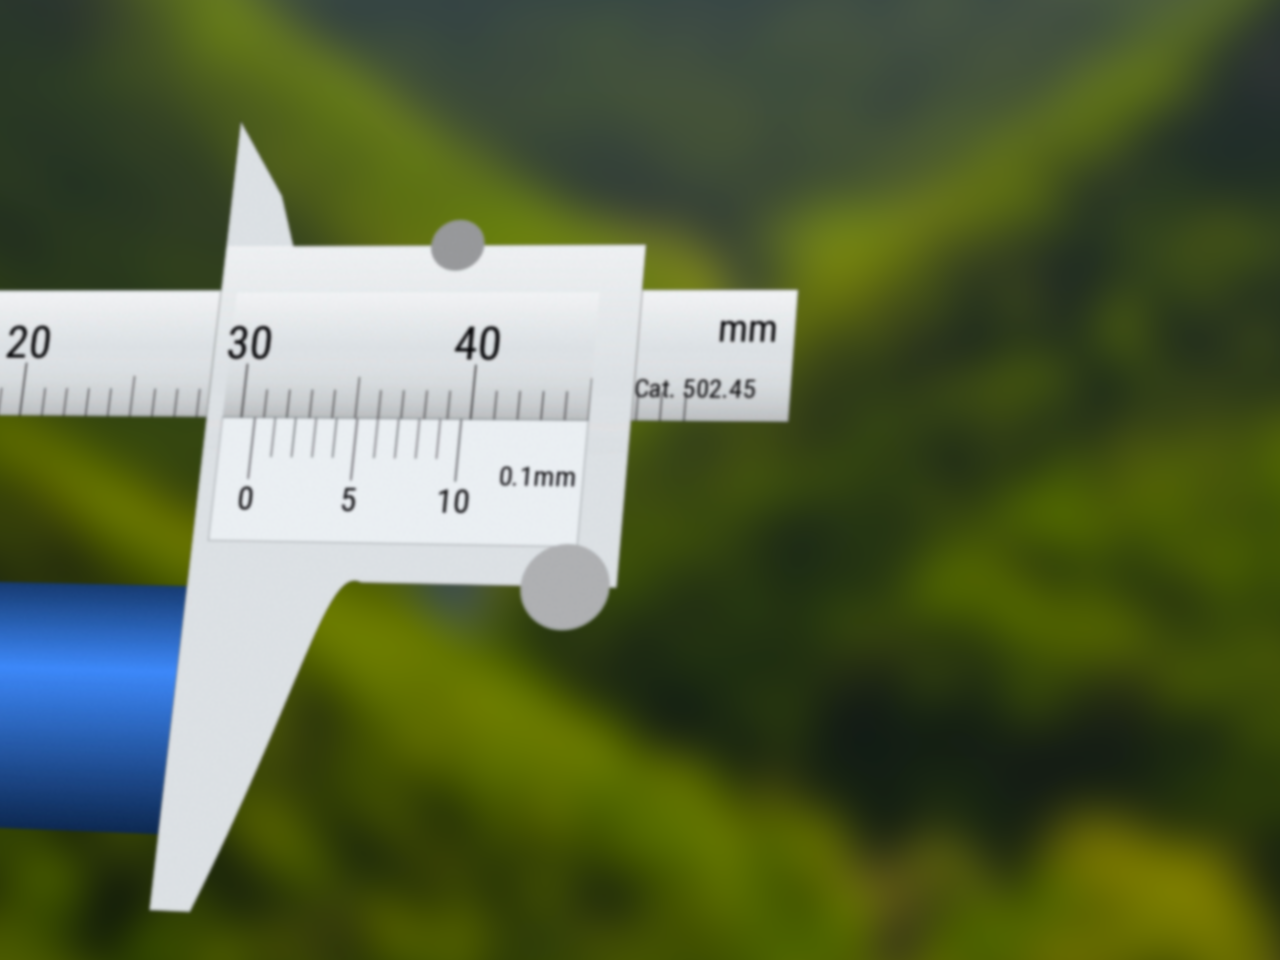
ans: mm 30.6
